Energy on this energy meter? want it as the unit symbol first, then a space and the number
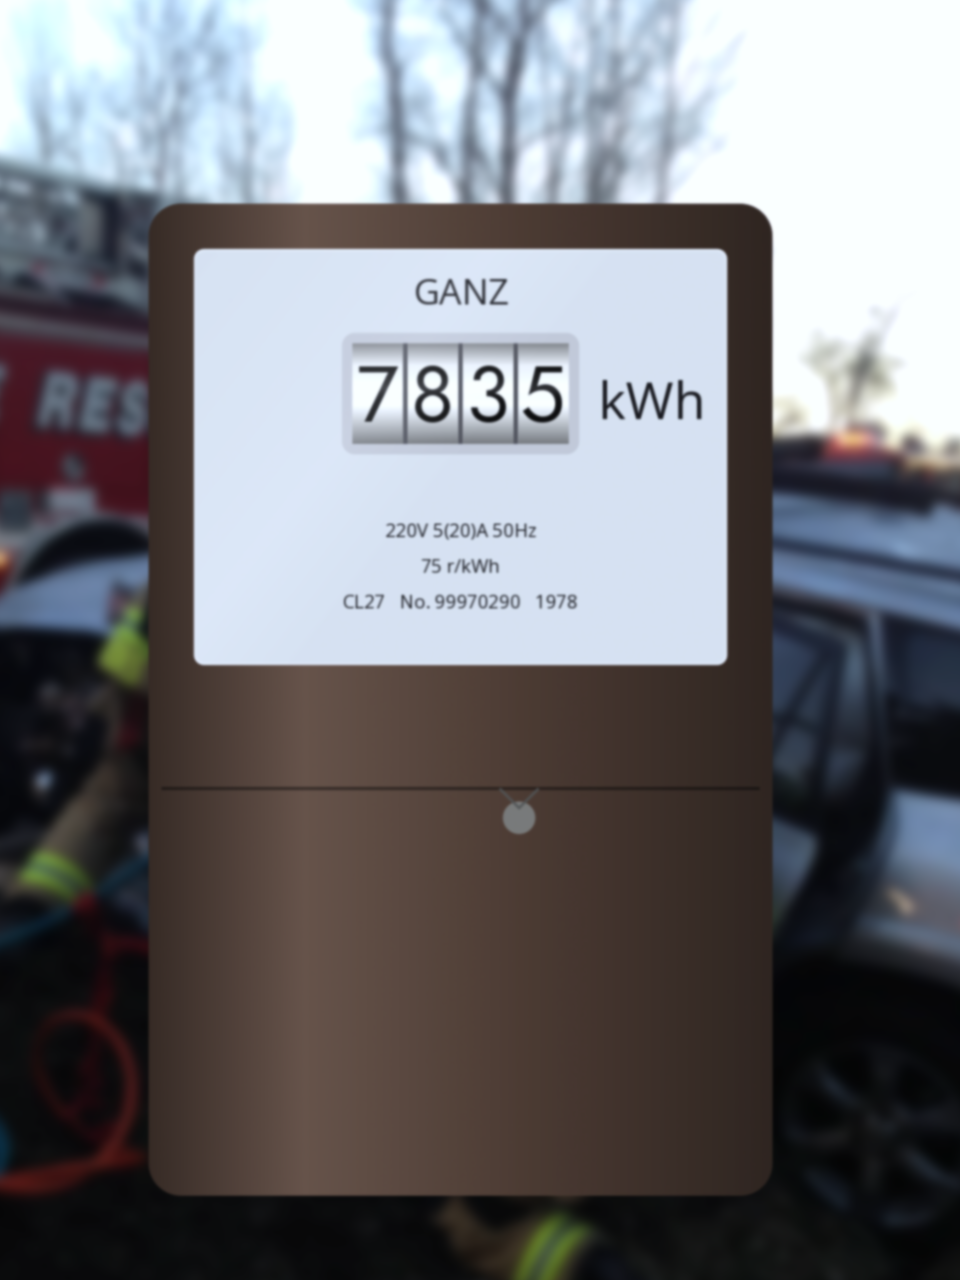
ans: kWh 7835
